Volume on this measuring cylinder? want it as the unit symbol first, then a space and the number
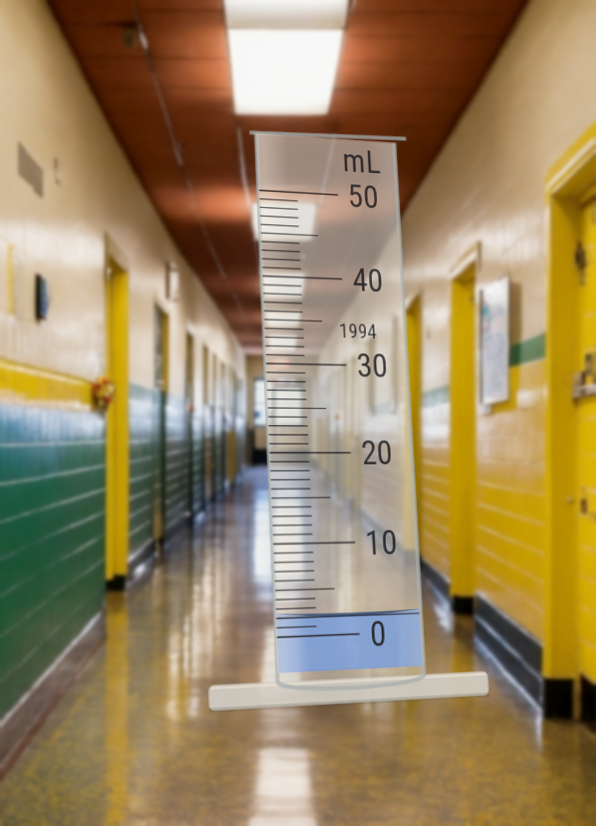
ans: mL 2
